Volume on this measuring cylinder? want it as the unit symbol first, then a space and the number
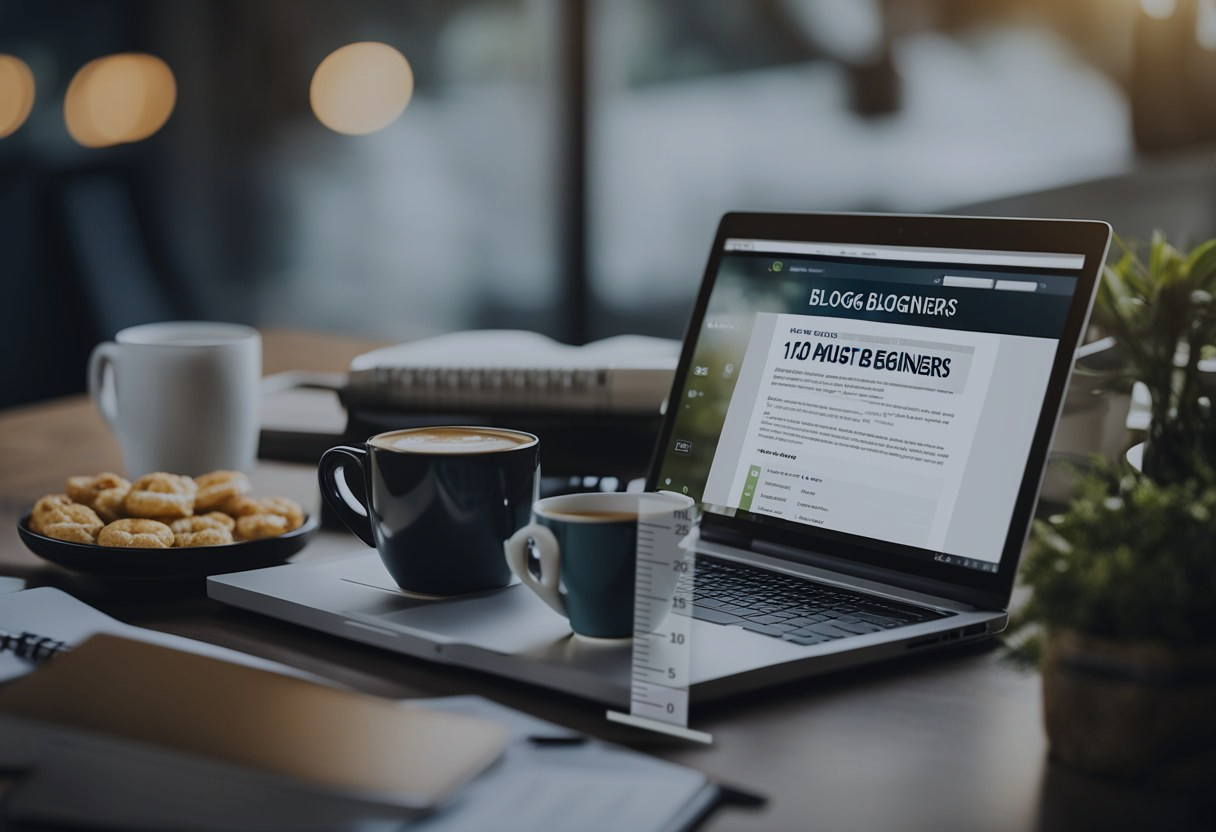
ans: mL 3
